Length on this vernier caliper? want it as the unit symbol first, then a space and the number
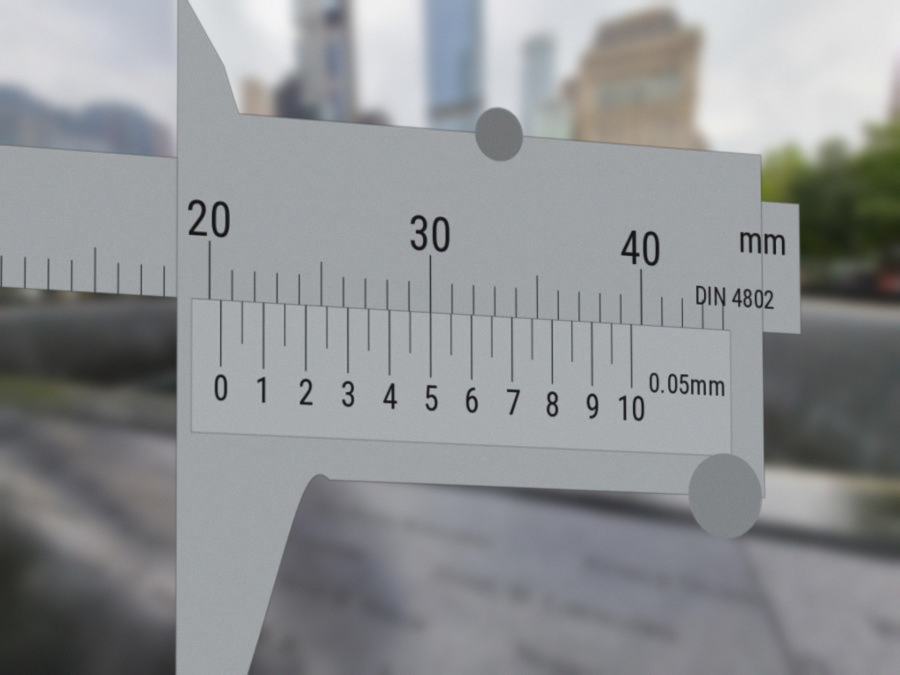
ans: mm 20.5
